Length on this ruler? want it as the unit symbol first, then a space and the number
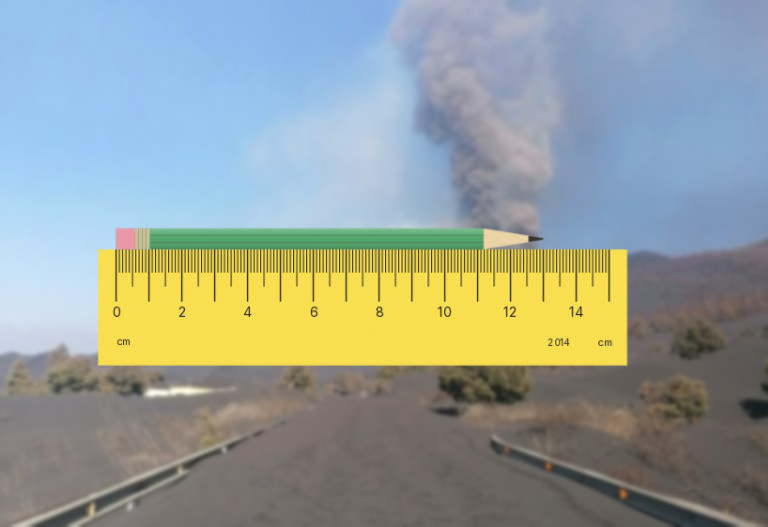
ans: cm 13
